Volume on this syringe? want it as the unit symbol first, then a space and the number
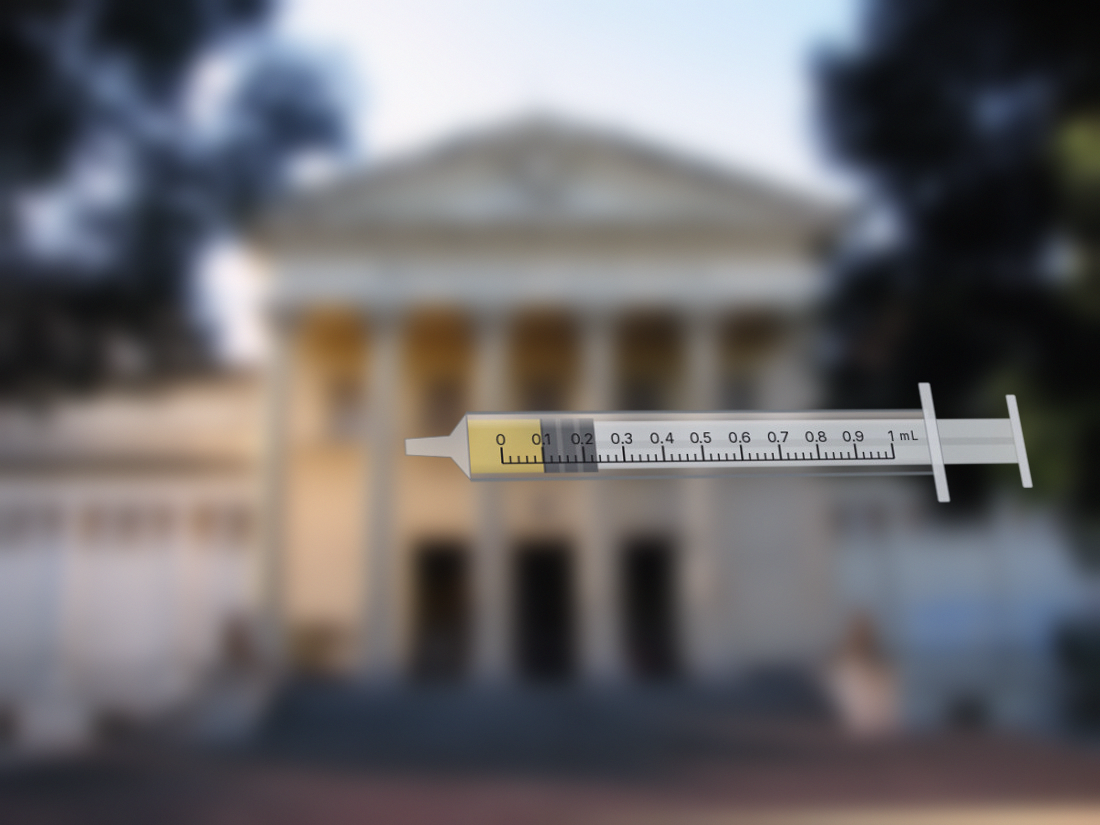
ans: mL 0.1
